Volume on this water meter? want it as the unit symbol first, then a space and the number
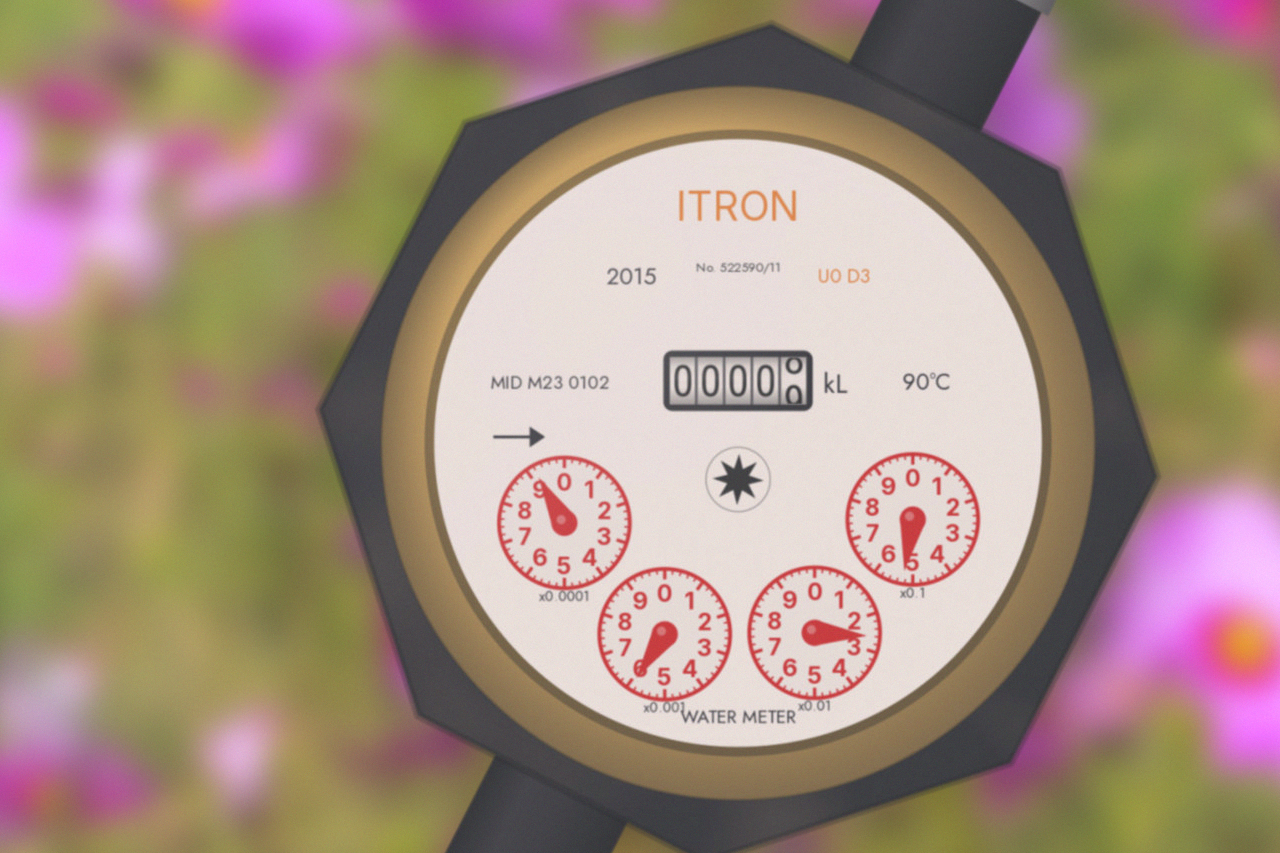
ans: kL 8.5259
